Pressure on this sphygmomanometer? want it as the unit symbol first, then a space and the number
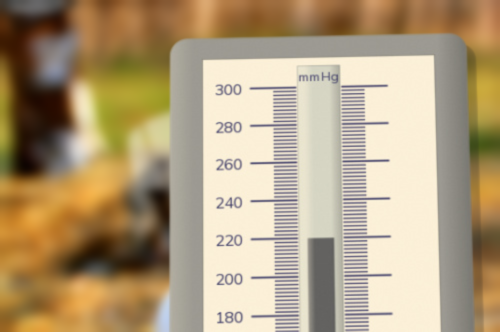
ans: mmHg 220
